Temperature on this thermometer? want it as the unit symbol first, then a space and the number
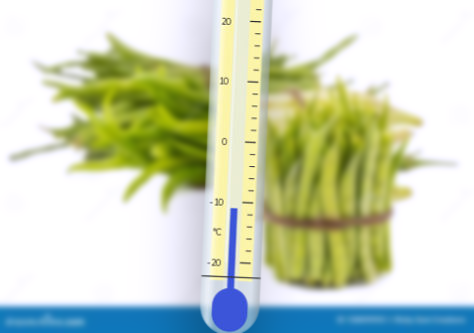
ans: °C -11
